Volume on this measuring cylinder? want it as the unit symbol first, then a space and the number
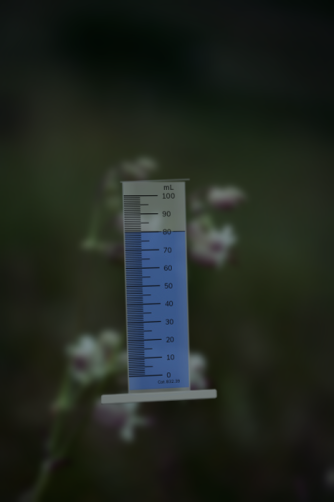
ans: mL 80
